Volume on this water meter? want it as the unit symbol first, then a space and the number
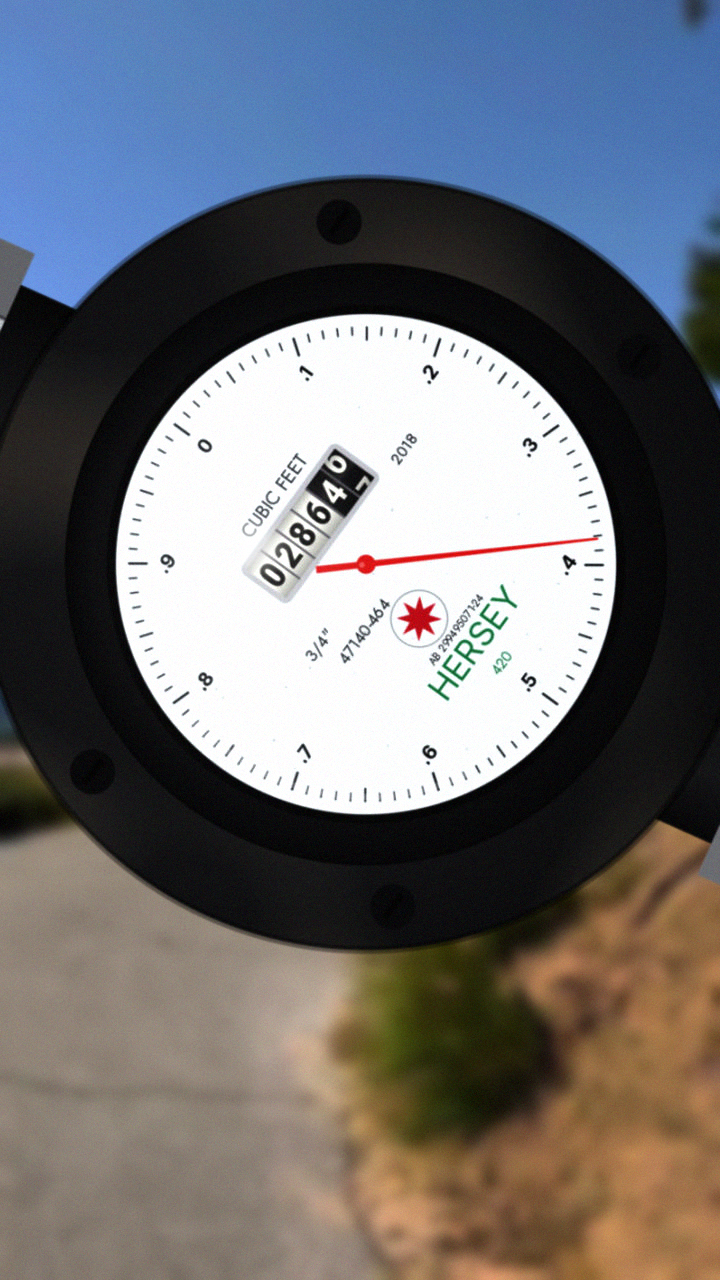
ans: ft³ 28646.38
